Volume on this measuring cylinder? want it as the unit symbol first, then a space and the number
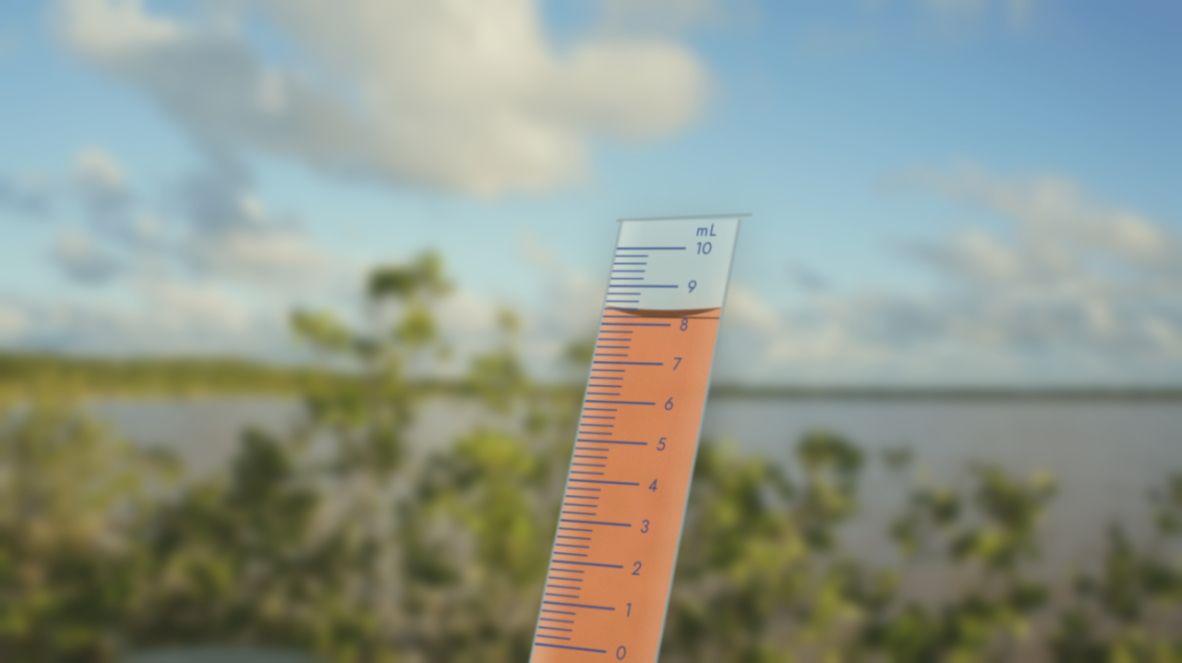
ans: mL 8.2
